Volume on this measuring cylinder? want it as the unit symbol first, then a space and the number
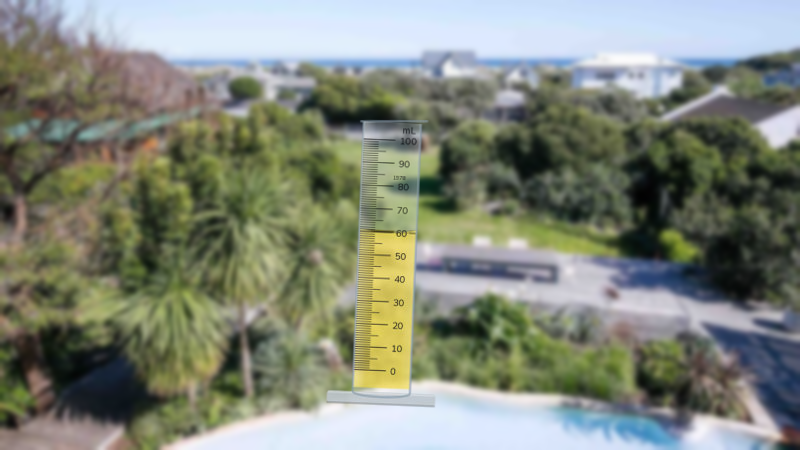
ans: mL 60
